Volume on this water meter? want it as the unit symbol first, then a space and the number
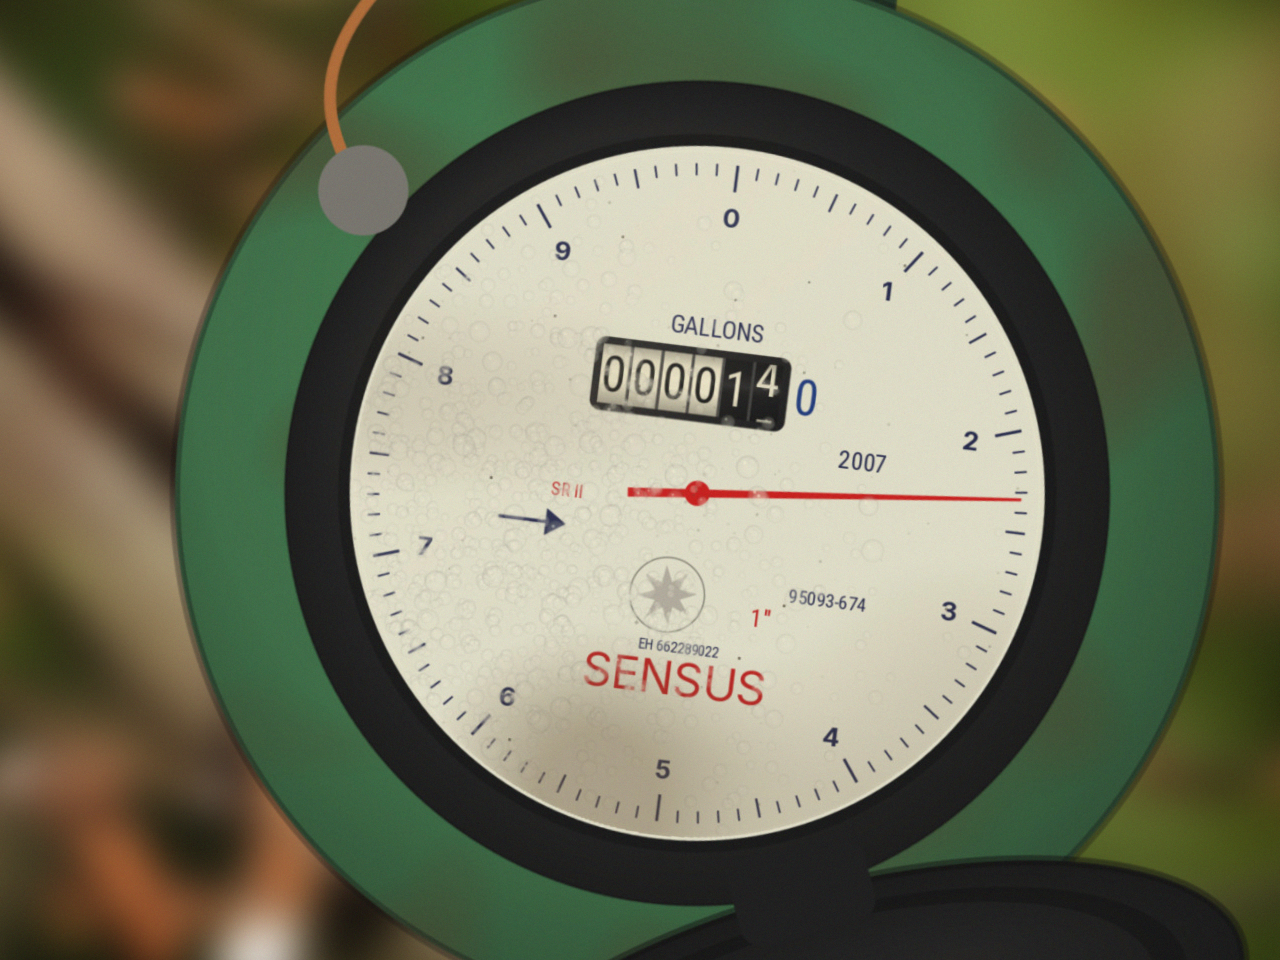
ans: gal 142.3
